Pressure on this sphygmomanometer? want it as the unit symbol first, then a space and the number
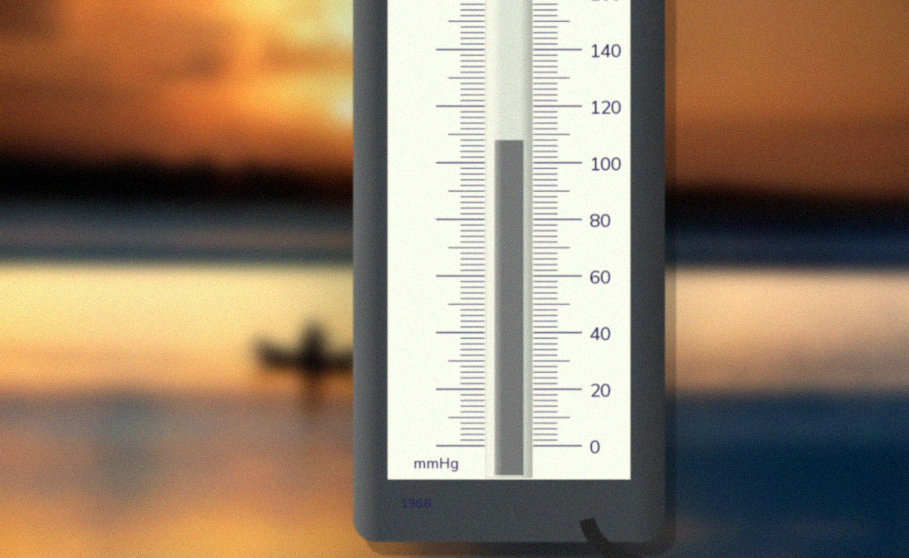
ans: mmHg 108
